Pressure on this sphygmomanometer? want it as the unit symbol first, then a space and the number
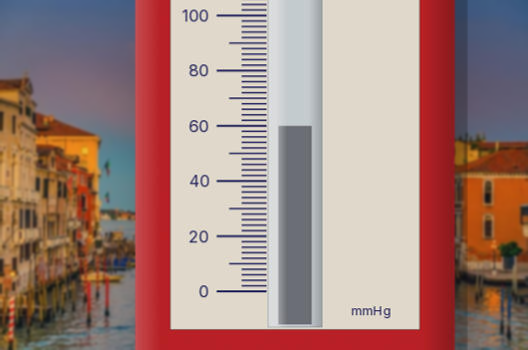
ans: mmHg 60
